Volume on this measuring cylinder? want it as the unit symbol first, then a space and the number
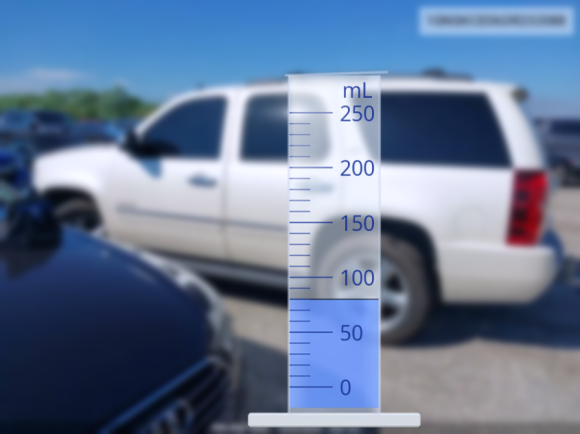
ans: mL 80
